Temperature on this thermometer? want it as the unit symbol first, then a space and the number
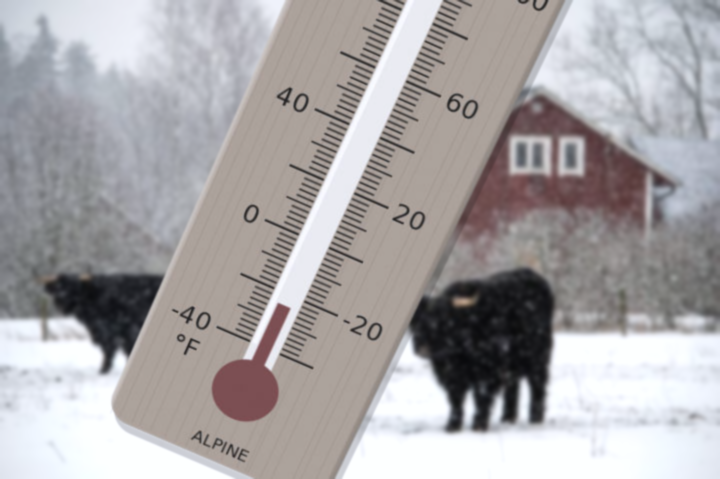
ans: °F -24
